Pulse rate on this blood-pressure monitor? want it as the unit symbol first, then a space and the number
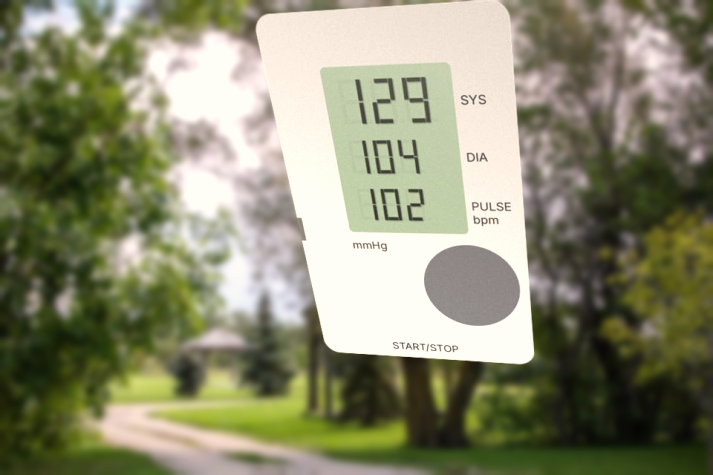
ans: bpm 102
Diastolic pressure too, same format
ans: mmHg 104
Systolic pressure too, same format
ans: mmHg 129
